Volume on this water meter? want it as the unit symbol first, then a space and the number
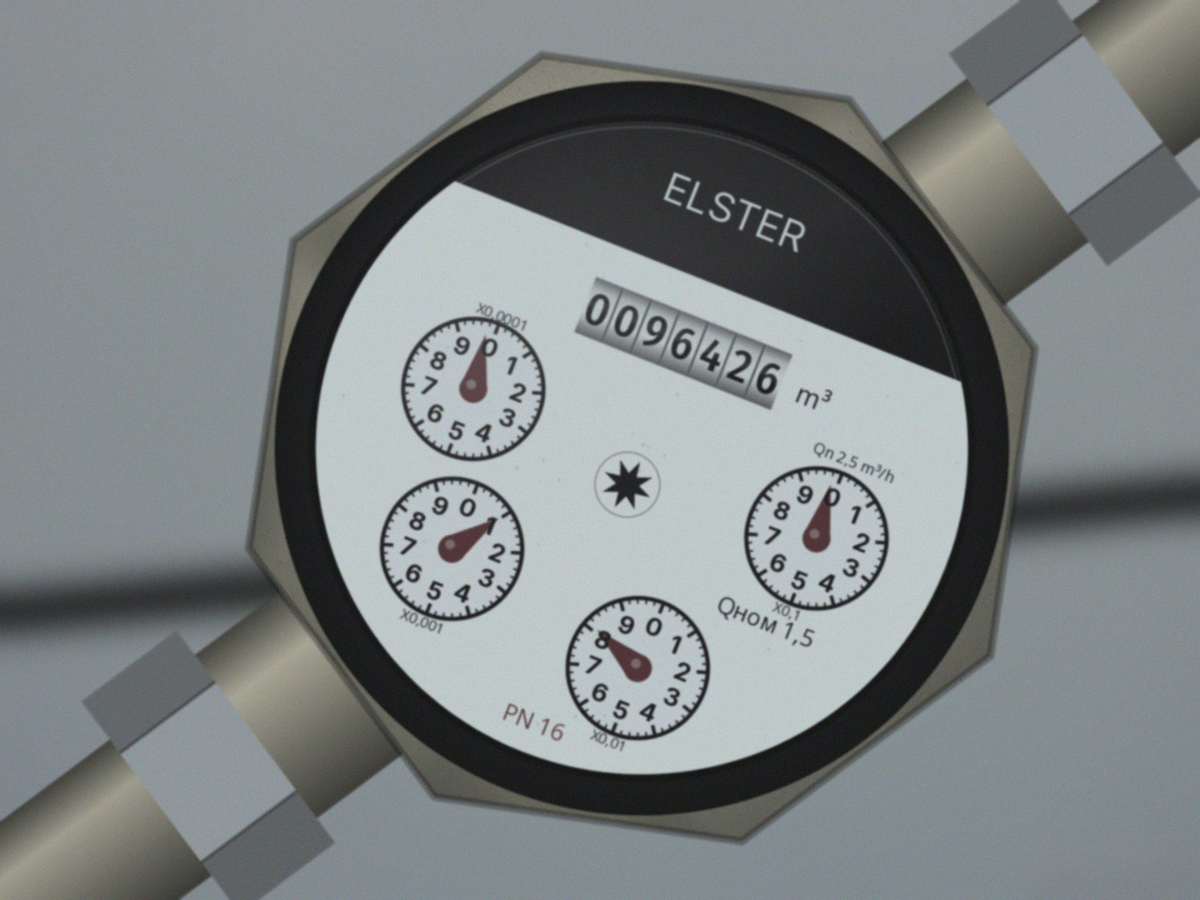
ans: m³ 96425.9809
